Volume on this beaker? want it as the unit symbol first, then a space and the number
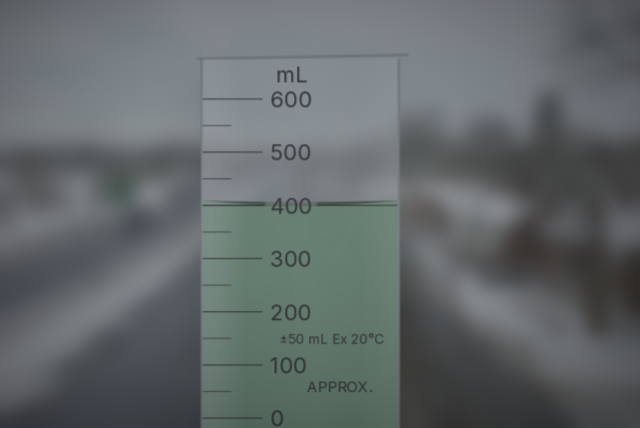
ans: mL 400
